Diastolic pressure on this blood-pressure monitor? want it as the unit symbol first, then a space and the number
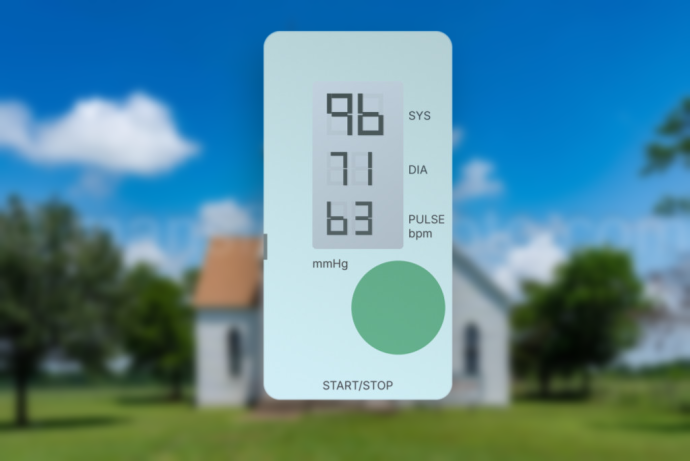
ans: mmHg 71
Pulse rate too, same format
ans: bpm 63
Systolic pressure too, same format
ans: mmHg 96
